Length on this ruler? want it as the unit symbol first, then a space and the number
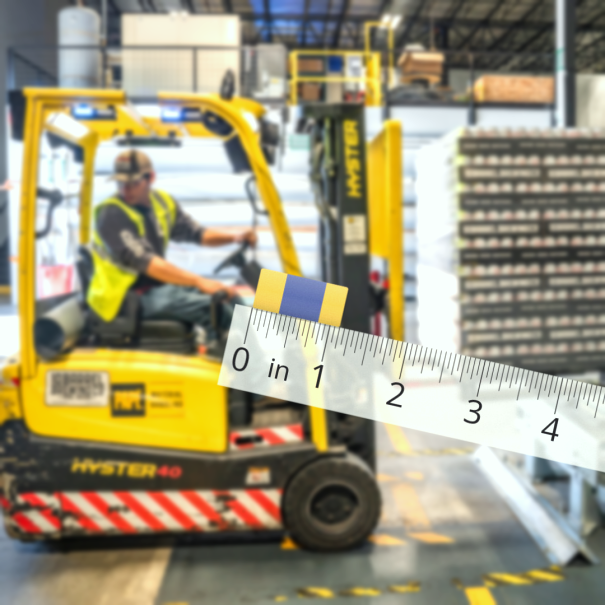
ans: in 1.125
